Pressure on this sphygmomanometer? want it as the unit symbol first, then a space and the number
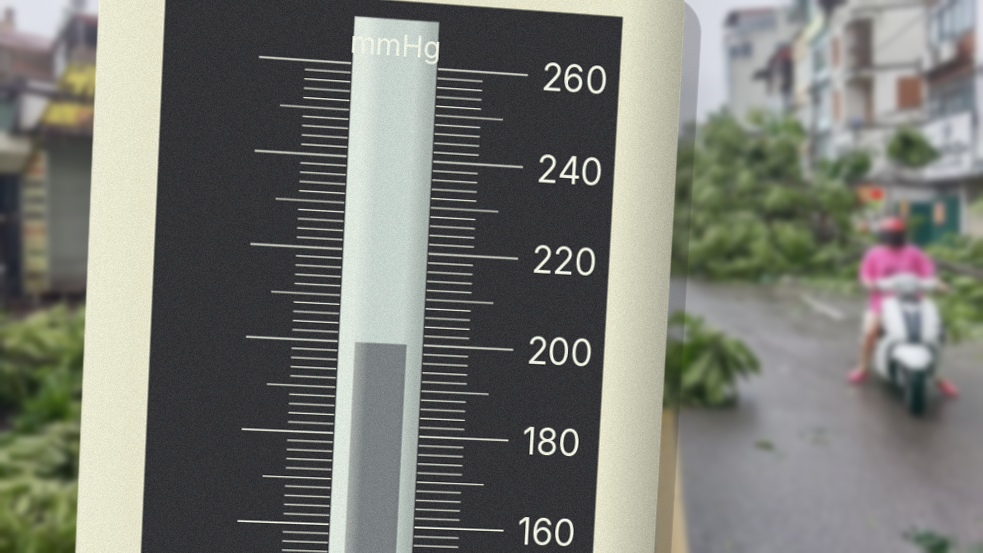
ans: mmHg 200
